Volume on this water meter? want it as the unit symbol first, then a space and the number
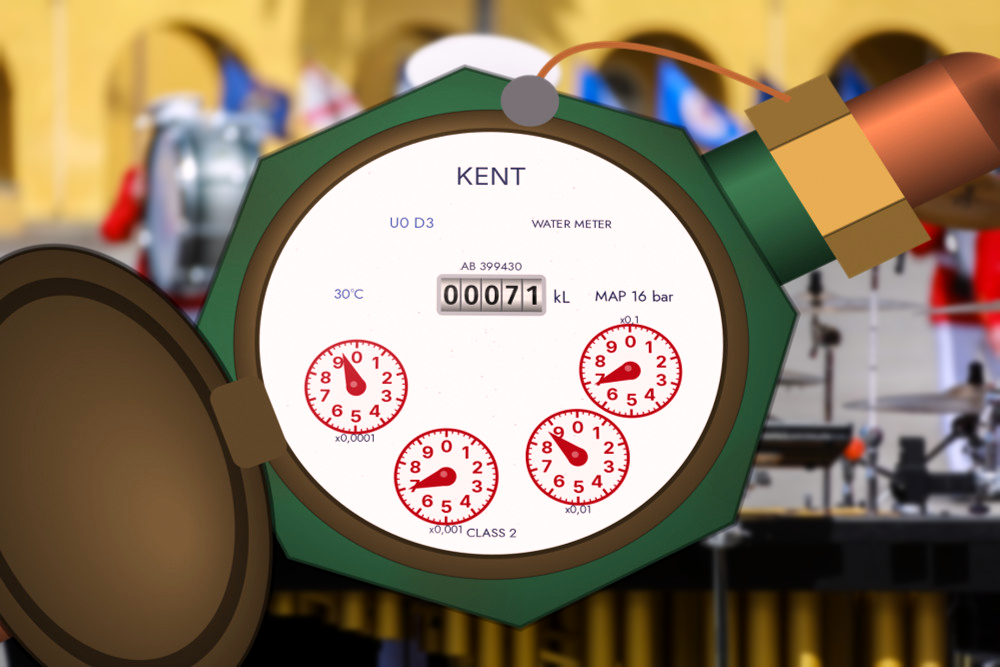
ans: kL 71.6869
